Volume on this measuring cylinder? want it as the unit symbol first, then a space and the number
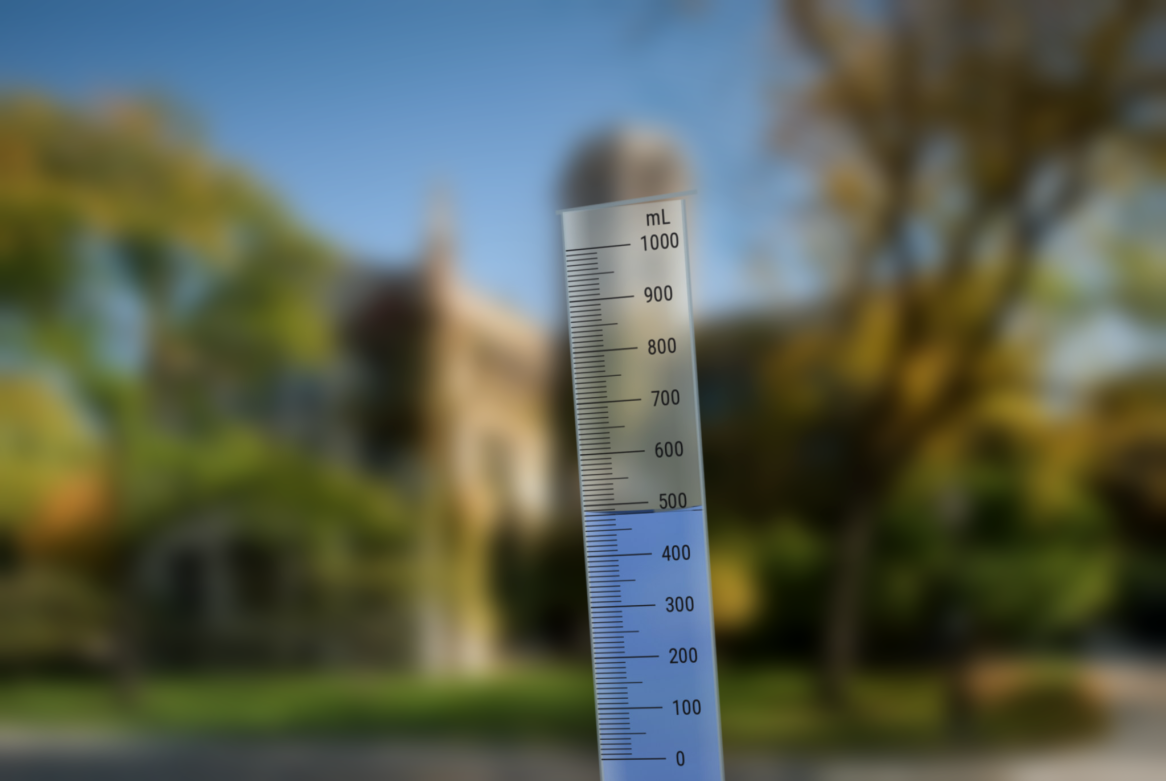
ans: mL 480
